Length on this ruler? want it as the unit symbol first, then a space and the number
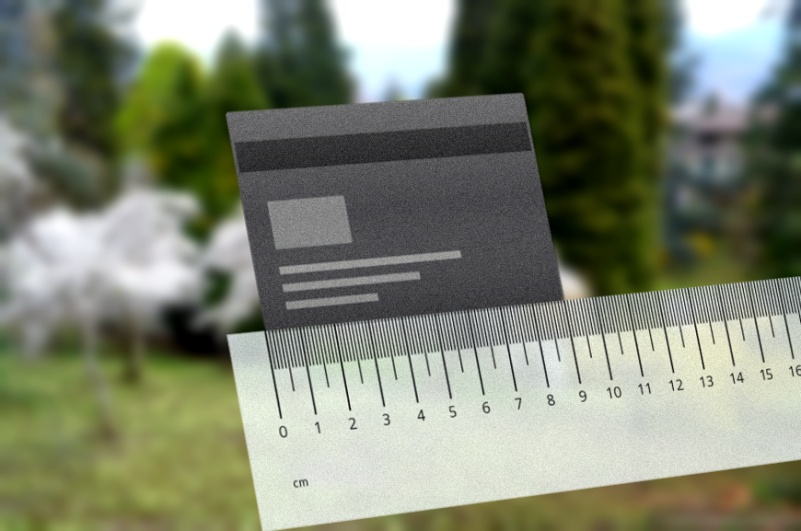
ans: cm 9
